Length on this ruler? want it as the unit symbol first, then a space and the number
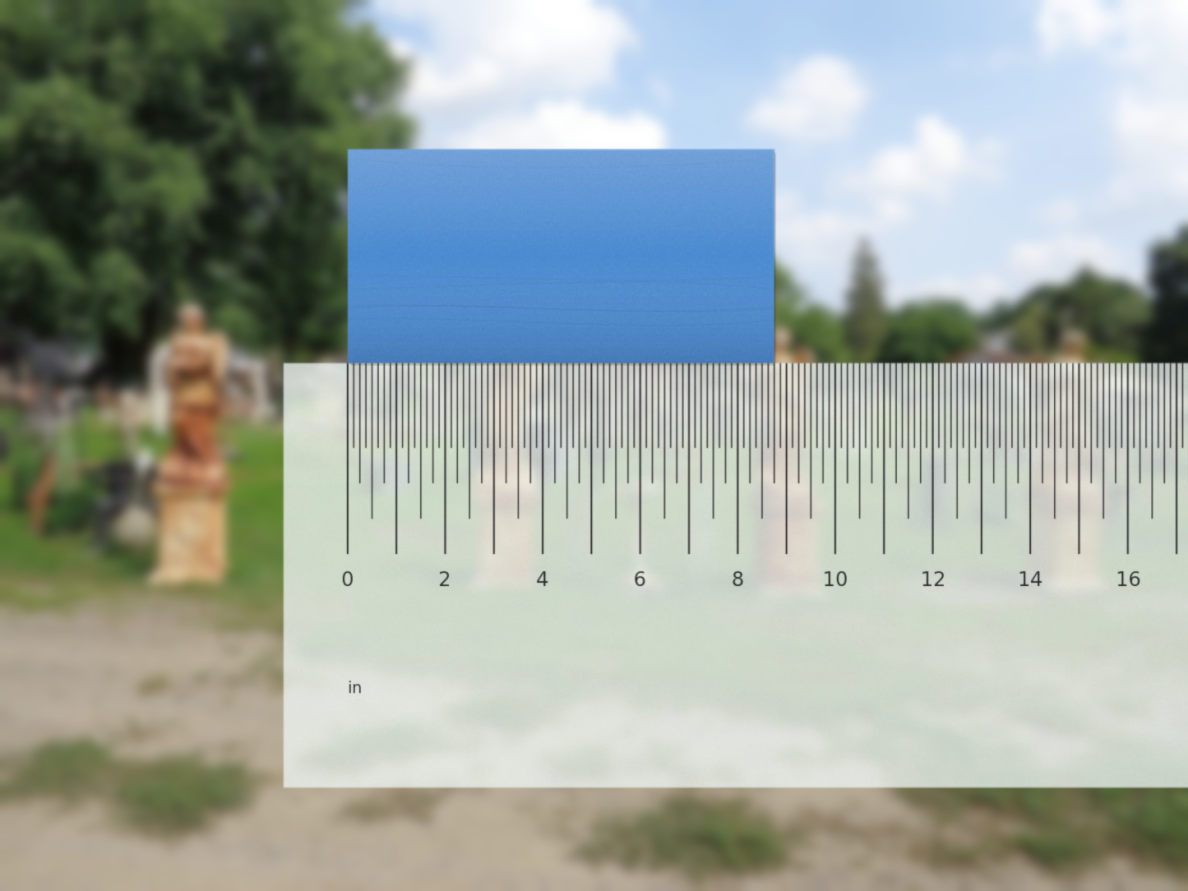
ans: in 8.75
